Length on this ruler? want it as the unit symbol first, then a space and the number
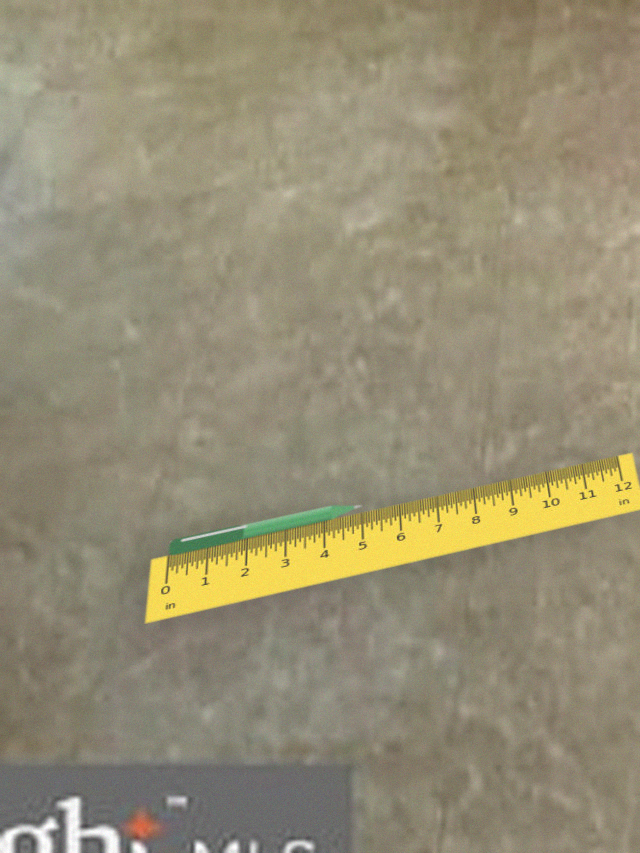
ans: in 5
